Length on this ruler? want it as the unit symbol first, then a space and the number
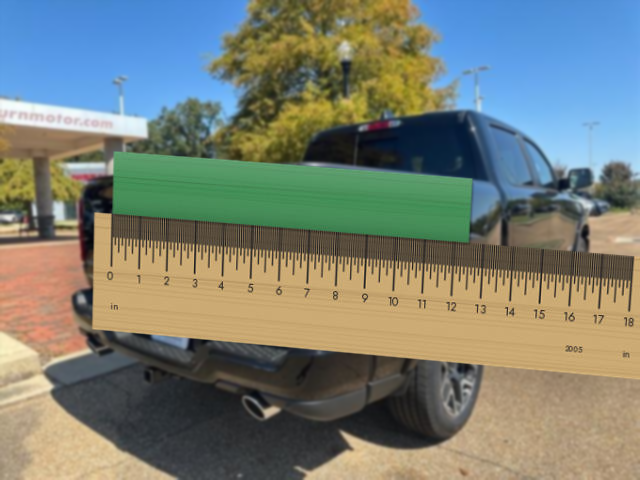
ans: in 12.5
